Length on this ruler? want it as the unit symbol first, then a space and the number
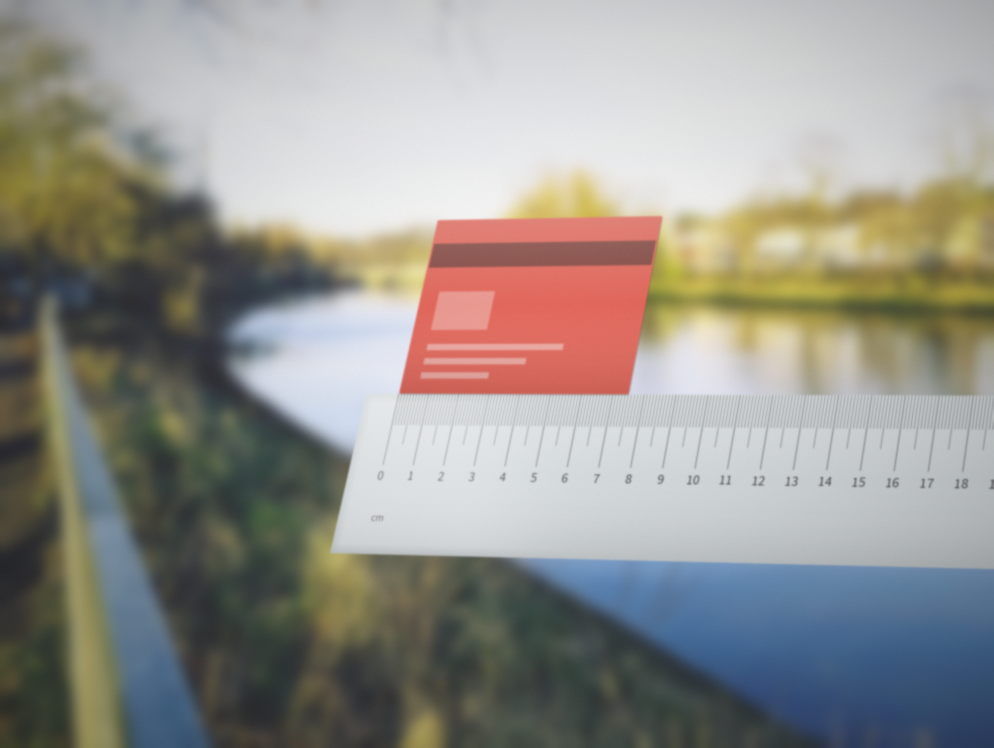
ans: cm 7.5
